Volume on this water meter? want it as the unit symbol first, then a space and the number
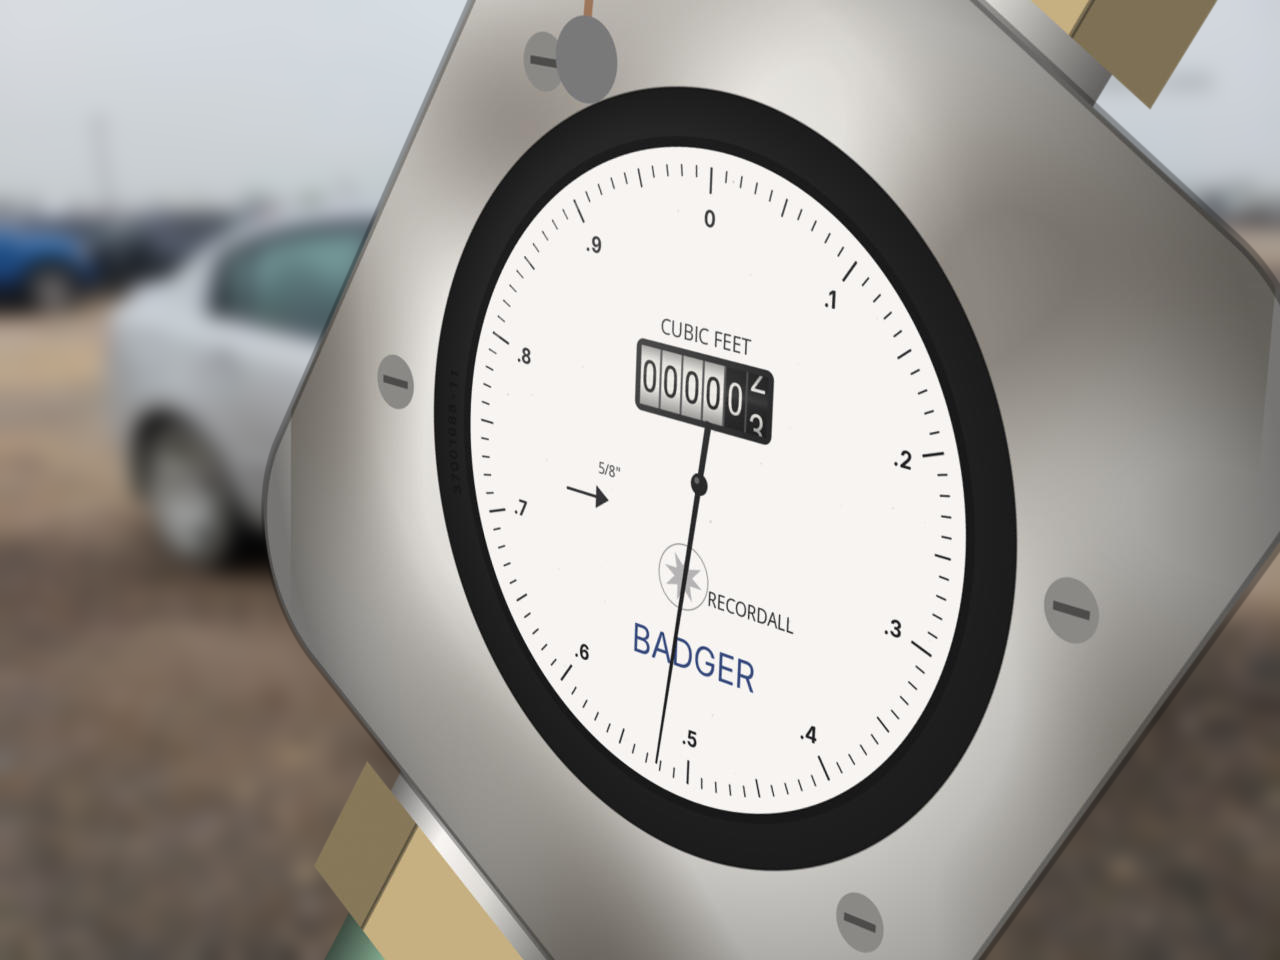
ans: ft³ 2.52
